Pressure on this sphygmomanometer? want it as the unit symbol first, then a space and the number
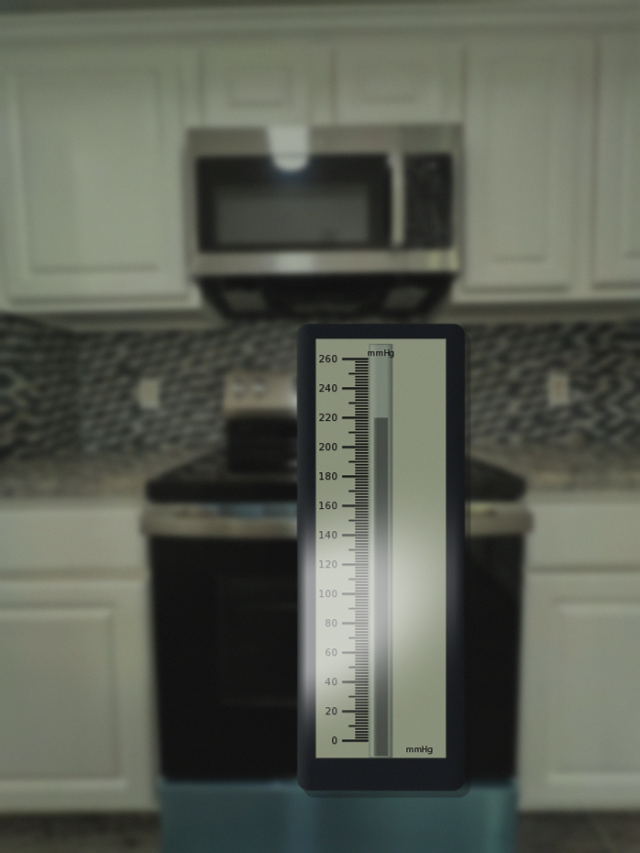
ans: mmHg 220
